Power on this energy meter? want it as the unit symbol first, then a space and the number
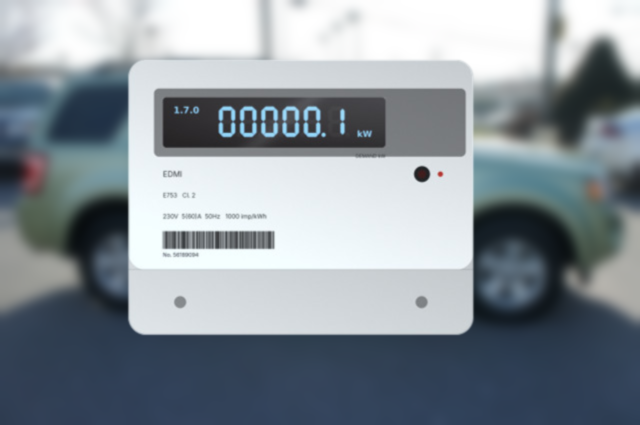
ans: kW 0.1
